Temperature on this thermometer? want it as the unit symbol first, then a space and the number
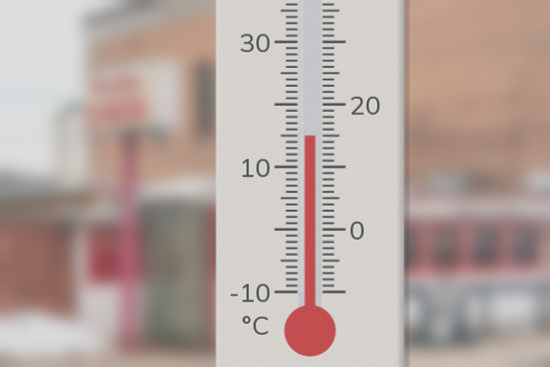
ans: °C 15
